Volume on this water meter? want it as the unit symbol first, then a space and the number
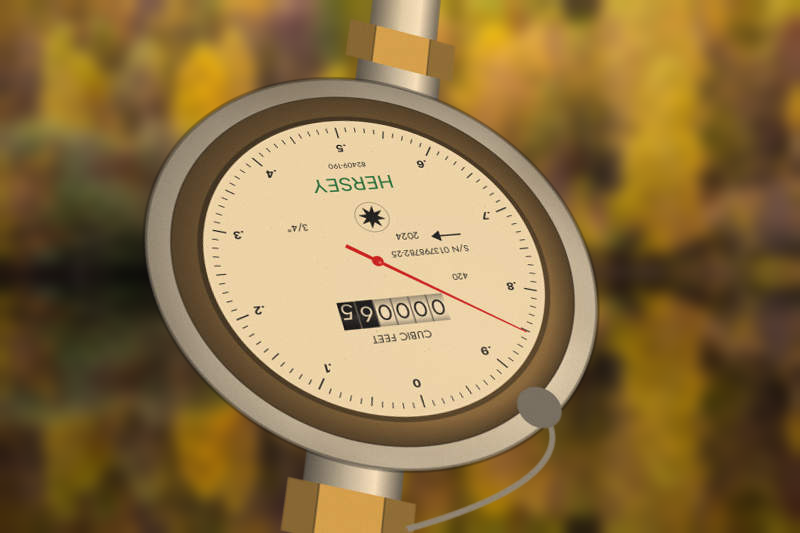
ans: ft³ 64.85
